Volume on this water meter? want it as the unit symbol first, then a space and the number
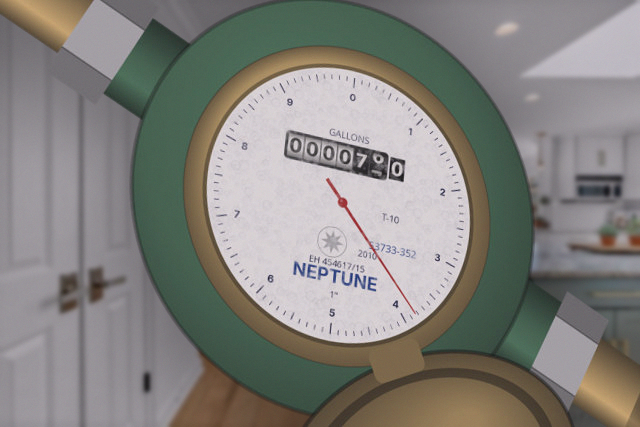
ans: gal 763.8
